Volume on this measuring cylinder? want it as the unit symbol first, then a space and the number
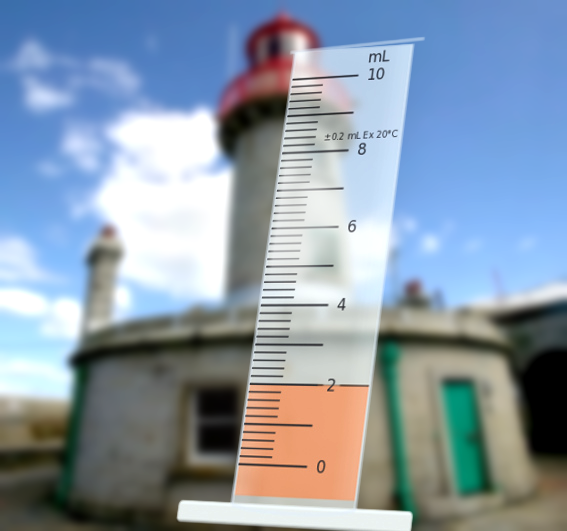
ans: mL 2
